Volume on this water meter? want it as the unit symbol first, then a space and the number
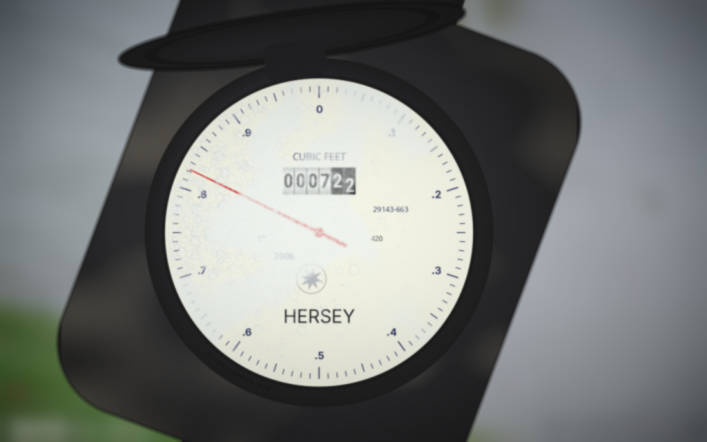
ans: ft³ 721.82
